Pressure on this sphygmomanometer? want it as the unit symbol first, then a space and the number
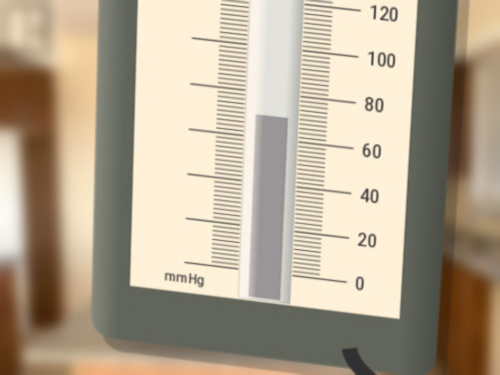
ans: mmHg 70
